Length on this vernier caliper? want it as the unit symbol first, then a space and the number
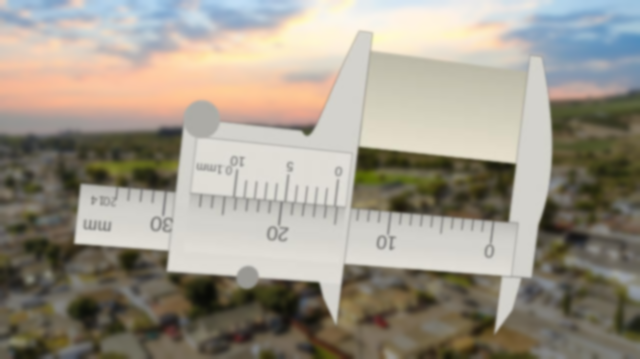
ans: mm 15.2
